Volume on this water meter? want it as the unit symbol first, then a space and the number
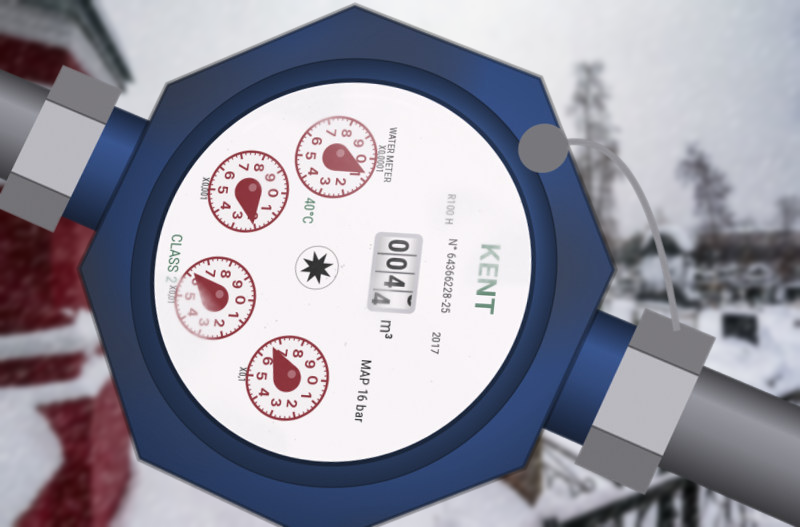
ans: m³ 43.6620
